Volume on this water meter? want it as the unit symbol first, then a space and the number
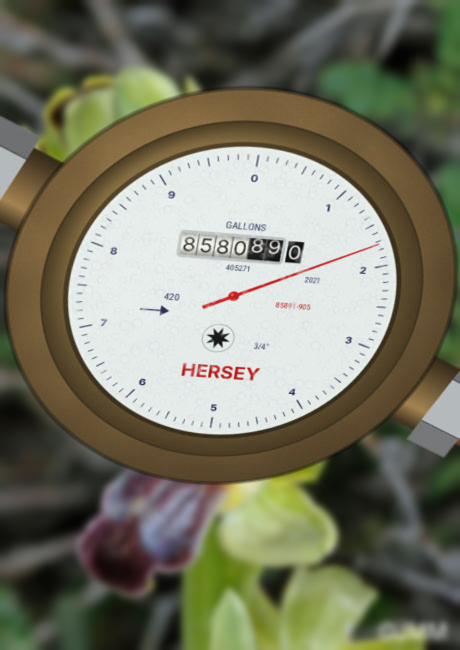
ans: gal 8580891.7
